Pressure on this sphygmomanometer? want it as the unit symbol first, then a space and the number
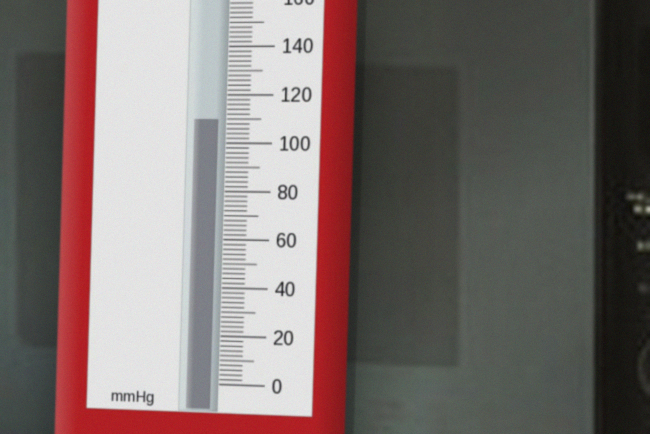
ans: mmHg 110
